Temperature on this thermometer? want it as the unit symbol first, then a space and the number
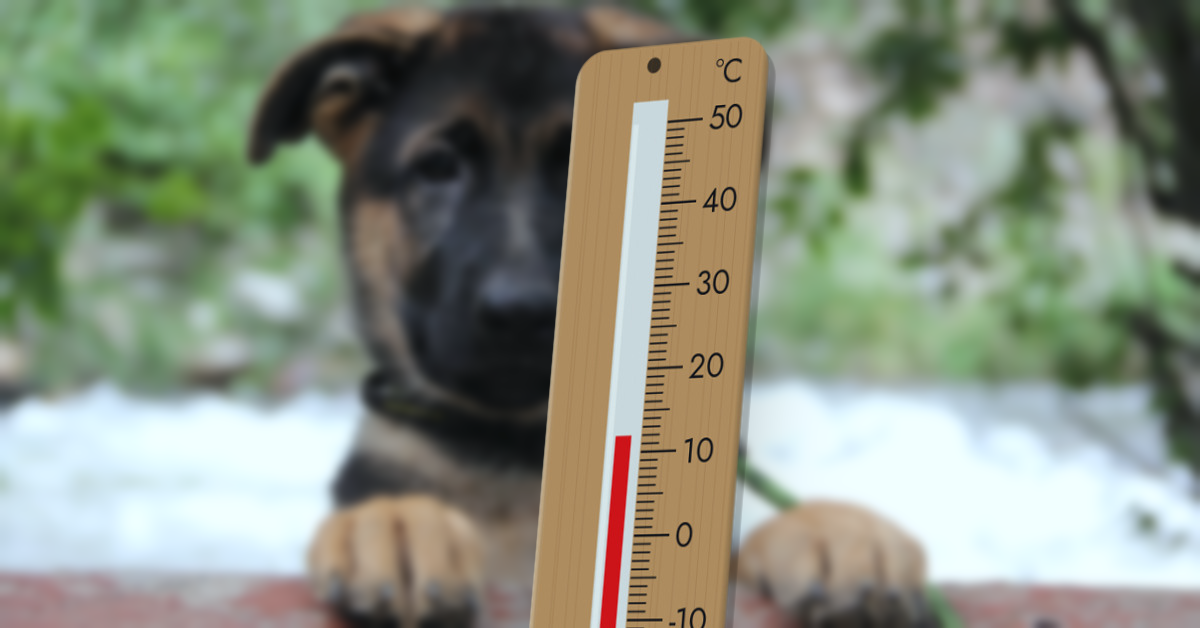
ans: °C 12
